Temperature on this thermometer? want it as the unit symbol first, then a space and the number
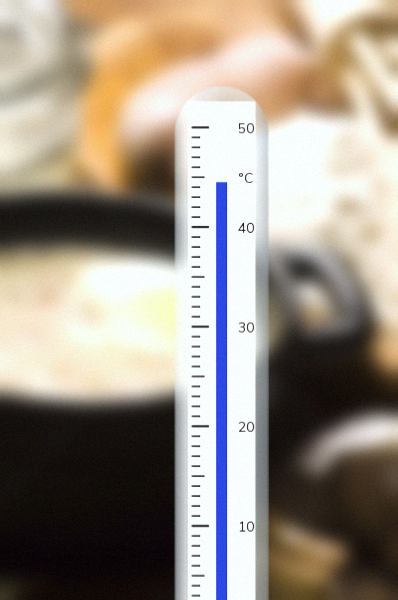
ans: °C 44.5
